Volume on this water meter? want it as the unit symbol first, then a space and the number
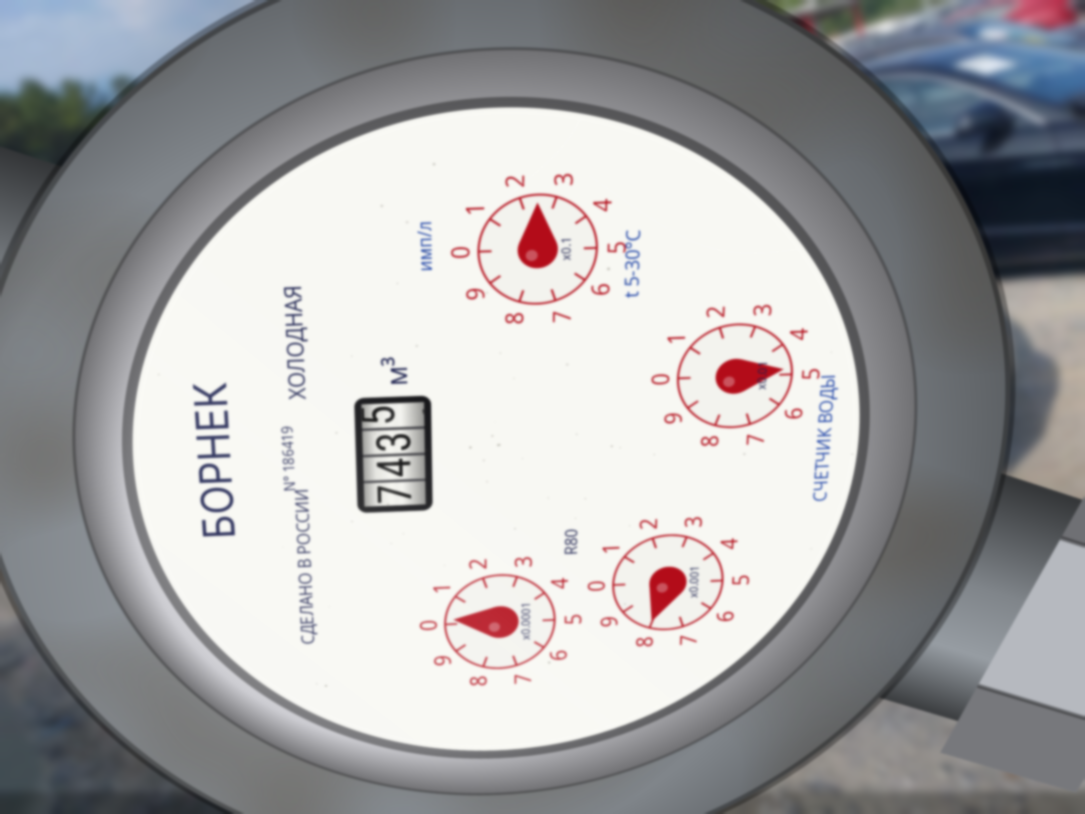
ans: m³ 7435.2480
